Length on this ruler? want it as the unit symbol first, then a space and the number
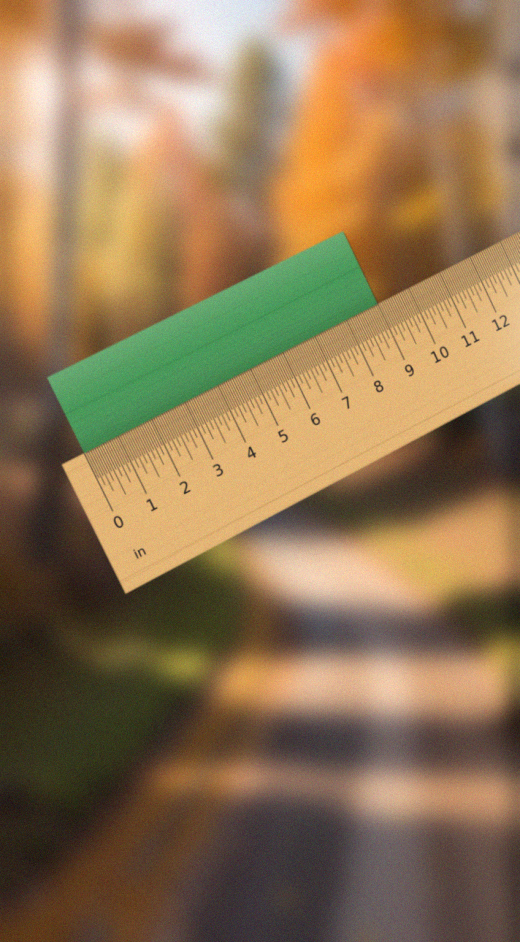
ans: in 9
